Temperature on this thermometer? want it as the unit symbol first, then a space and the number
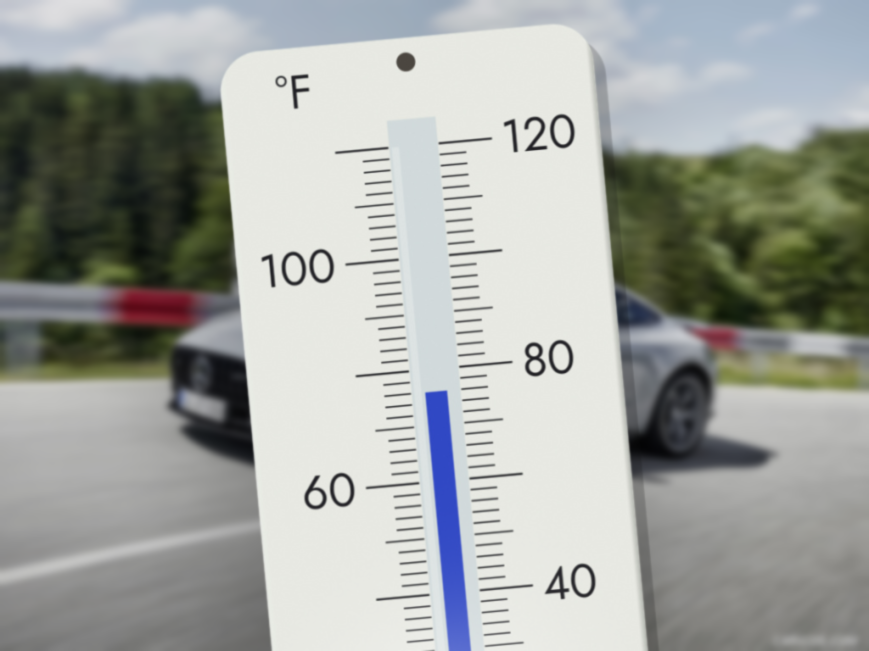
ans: °F 76
